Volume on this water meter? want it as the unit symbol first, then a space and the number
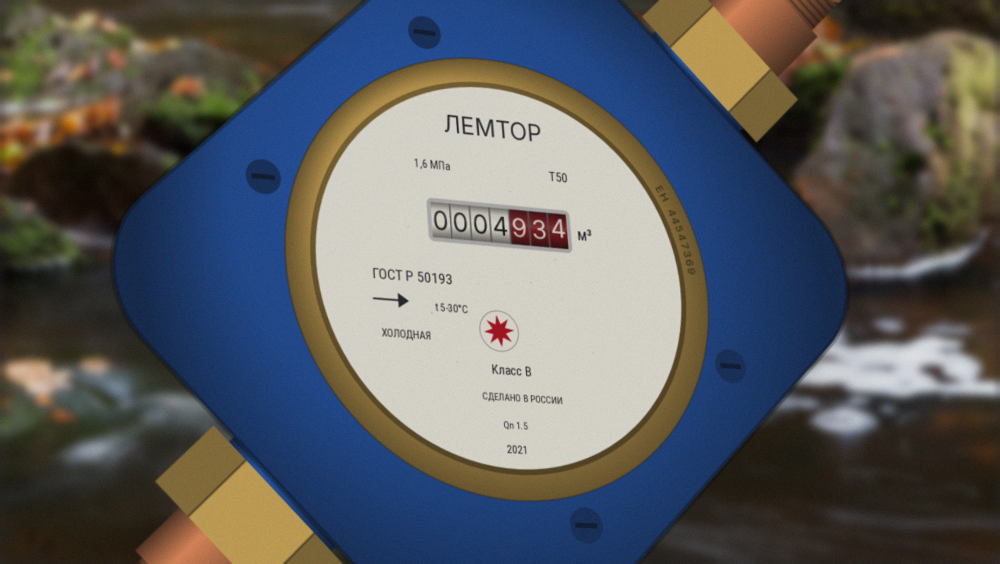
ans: m³ 4.934
